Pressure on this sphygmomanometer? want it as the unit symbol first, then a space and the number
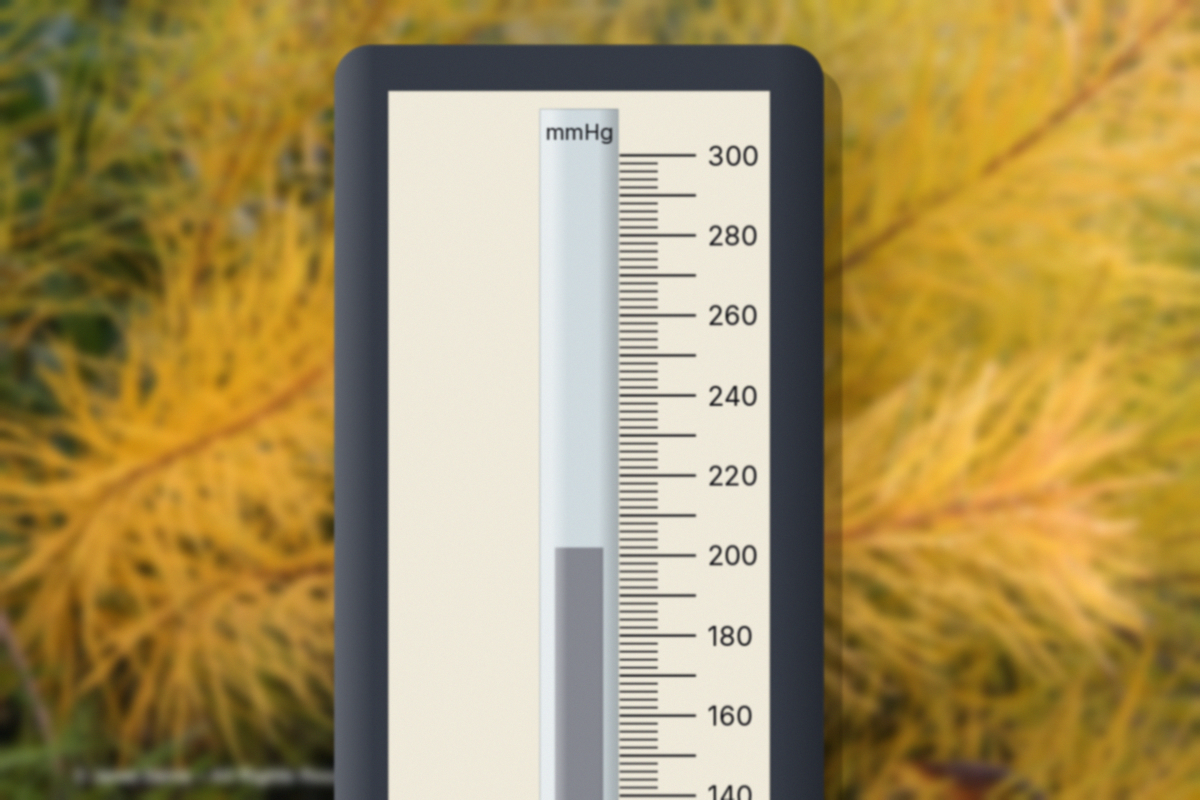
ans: mmHg 202
